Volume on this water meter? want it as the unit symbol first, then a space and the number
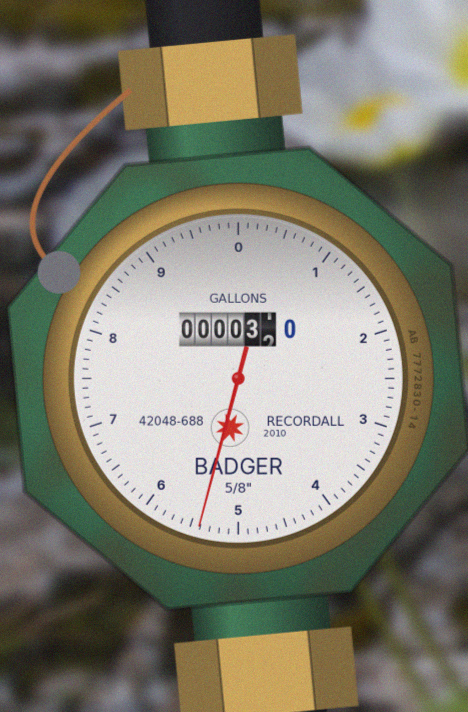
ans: gal 315.4
